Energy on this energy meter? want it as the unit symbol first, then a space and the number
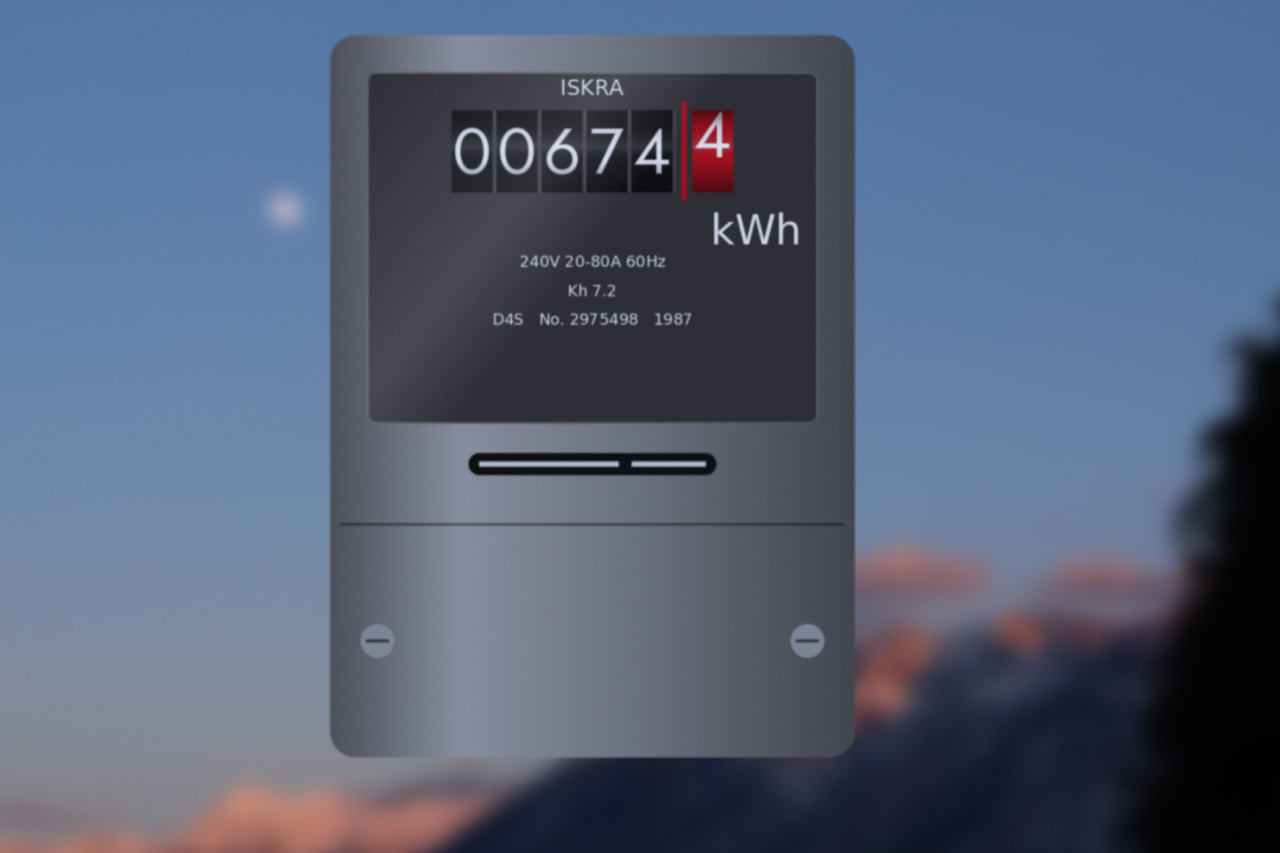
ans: kWh 674.4
